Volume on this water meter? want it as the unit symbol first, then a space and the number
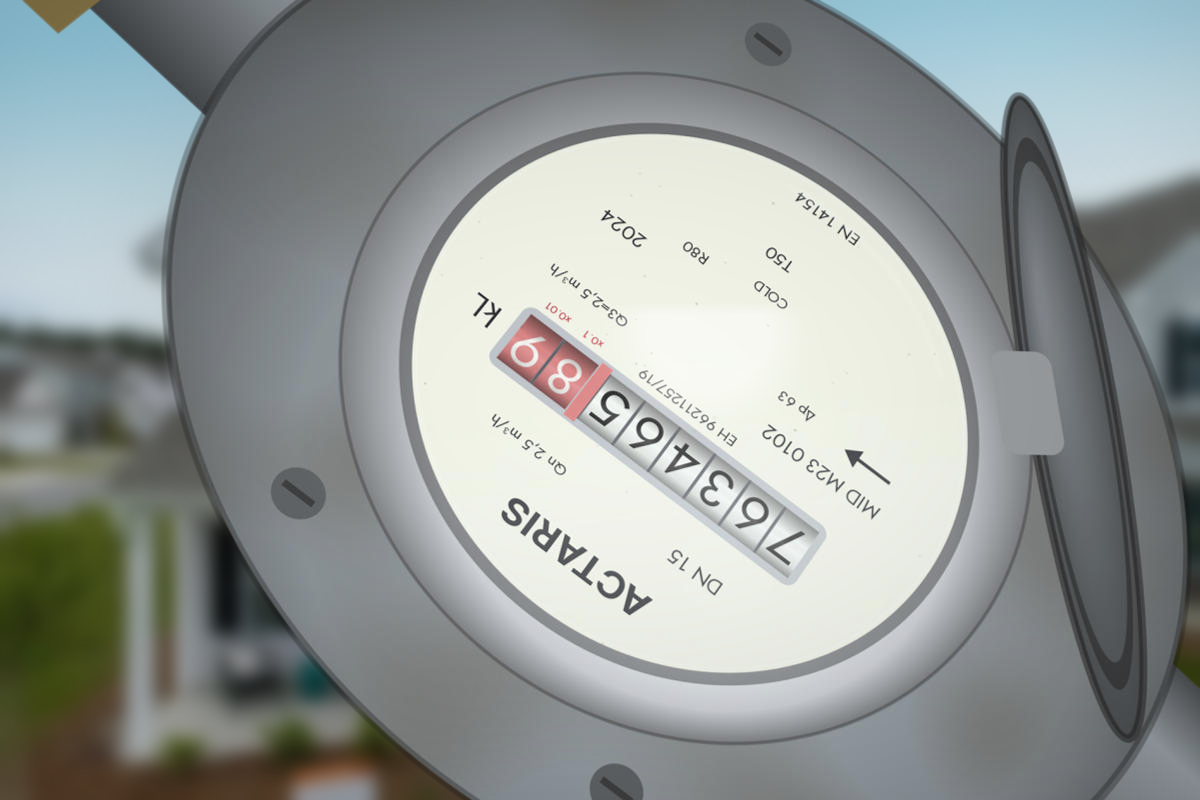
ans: kL 763465.89
